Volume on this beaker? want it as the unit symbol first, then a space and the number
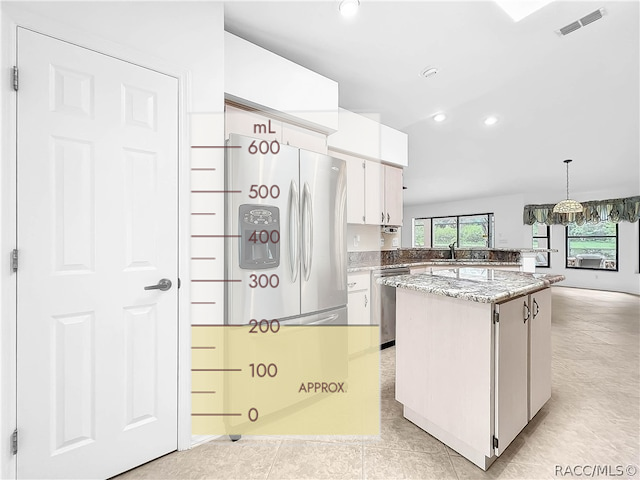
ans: mL 200
